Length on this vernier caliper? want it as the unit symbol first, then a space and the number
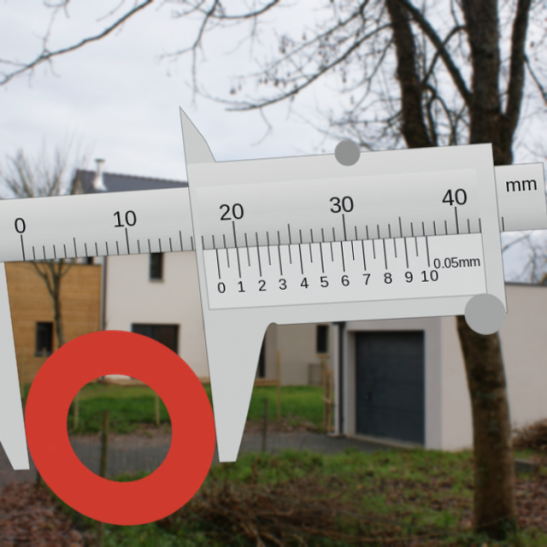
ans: mm 18.2
